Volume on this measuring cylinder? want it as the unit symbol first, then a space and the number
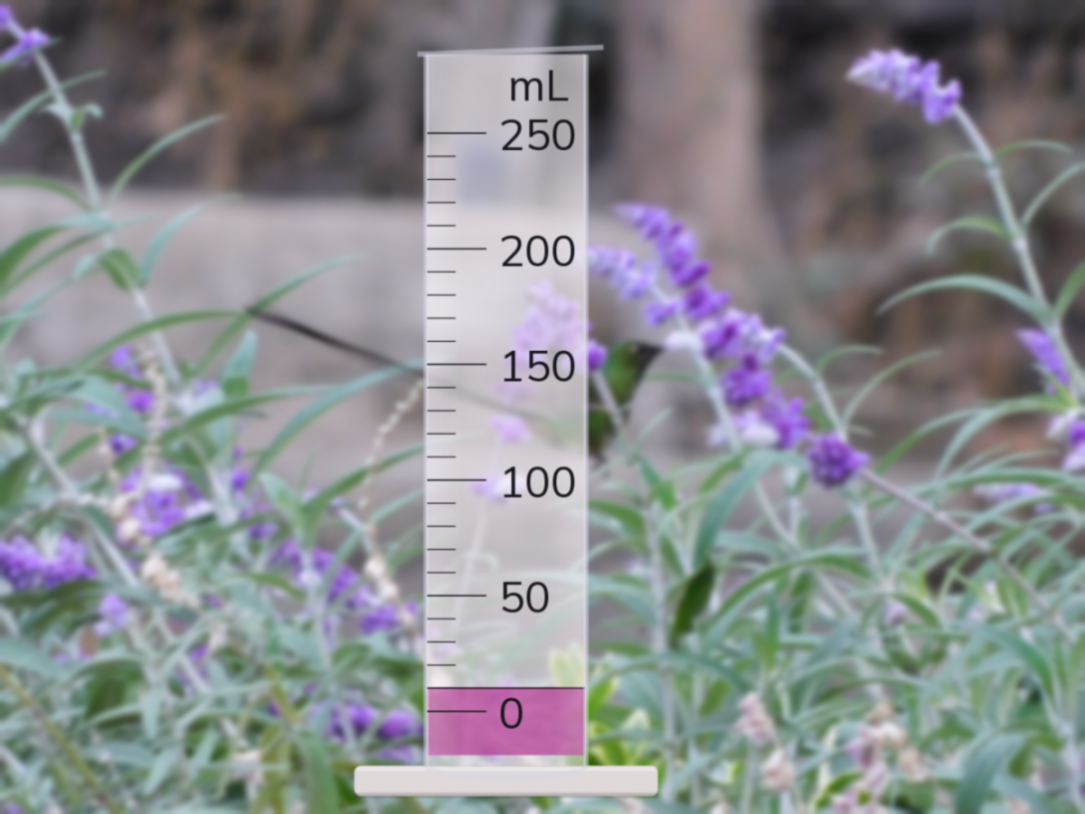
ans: mL 10
